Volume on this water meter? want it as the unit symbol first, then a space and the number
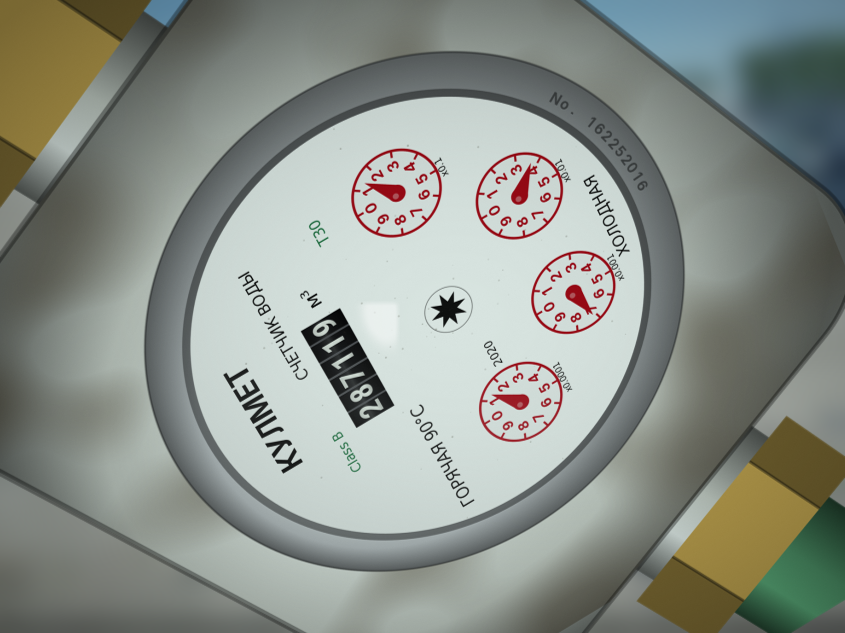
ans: m³ 287119.1371
